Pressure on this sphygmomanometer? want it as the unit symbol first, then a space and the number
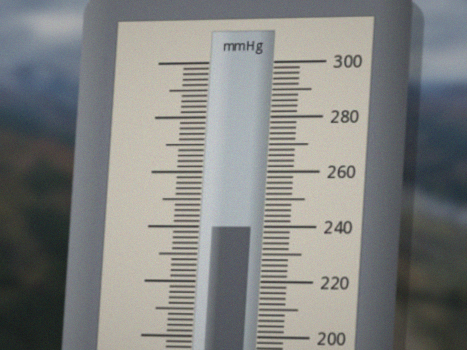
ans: mmHg 240
